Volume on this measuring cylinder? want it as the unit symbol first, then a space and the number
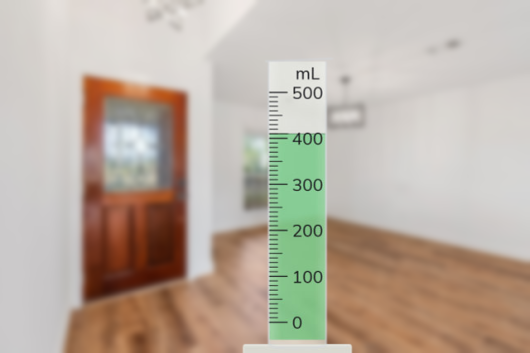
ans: mL 410
